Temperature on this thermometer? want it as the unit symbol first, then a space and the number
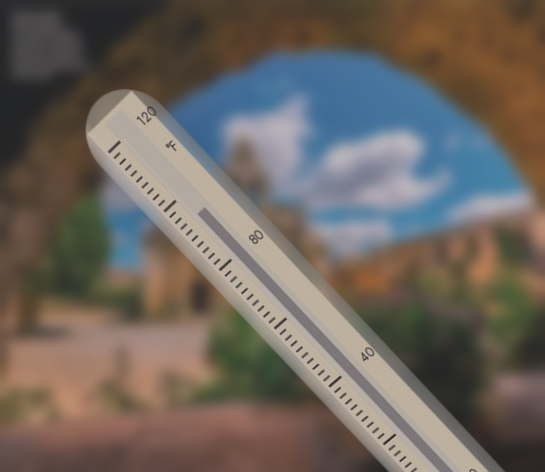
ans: °F 94
